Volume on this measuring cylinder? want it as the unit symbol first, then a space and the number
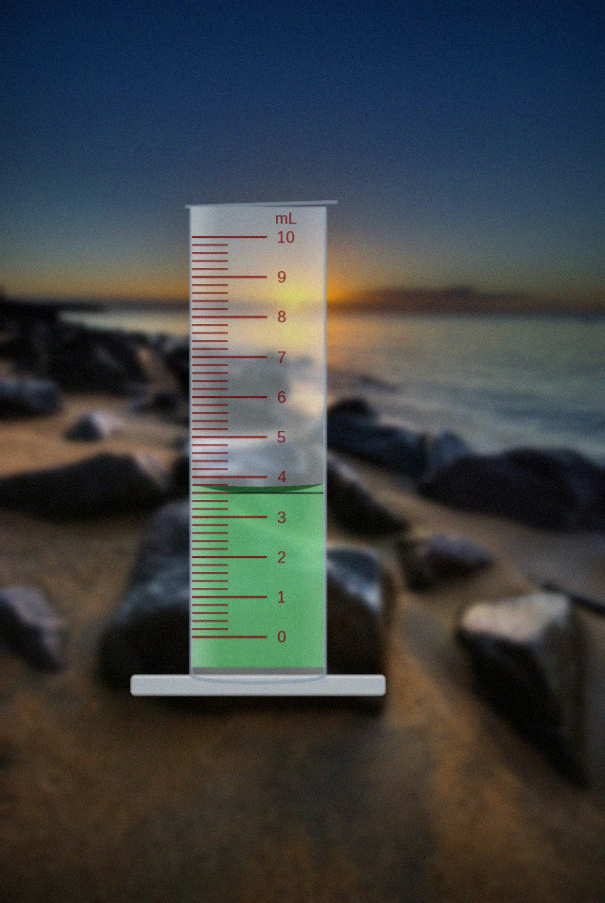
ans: mL 3.6
